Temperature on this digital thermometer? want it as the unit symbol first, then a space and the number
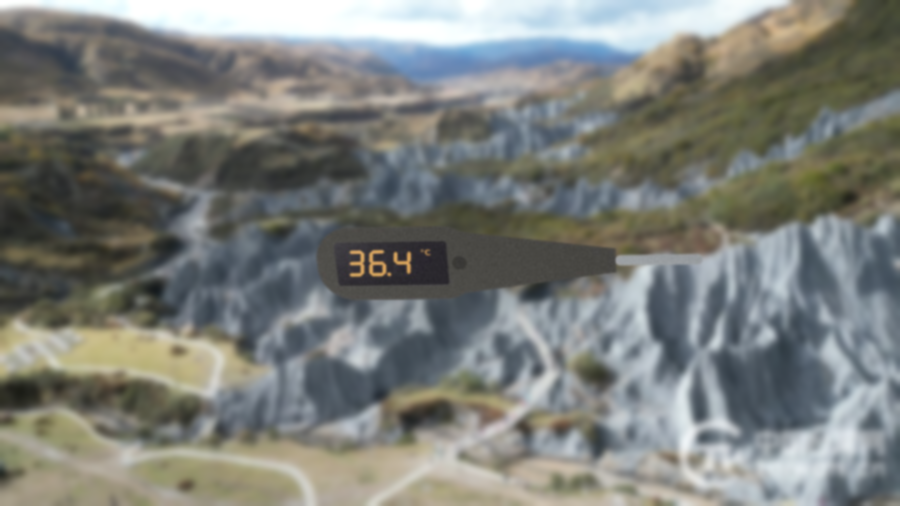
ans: °C 36.4
